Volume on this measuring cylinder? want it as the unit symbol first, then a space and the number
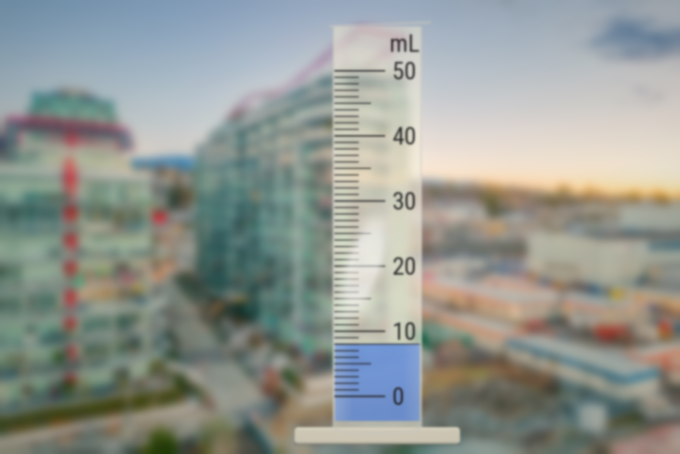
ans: mL 8
